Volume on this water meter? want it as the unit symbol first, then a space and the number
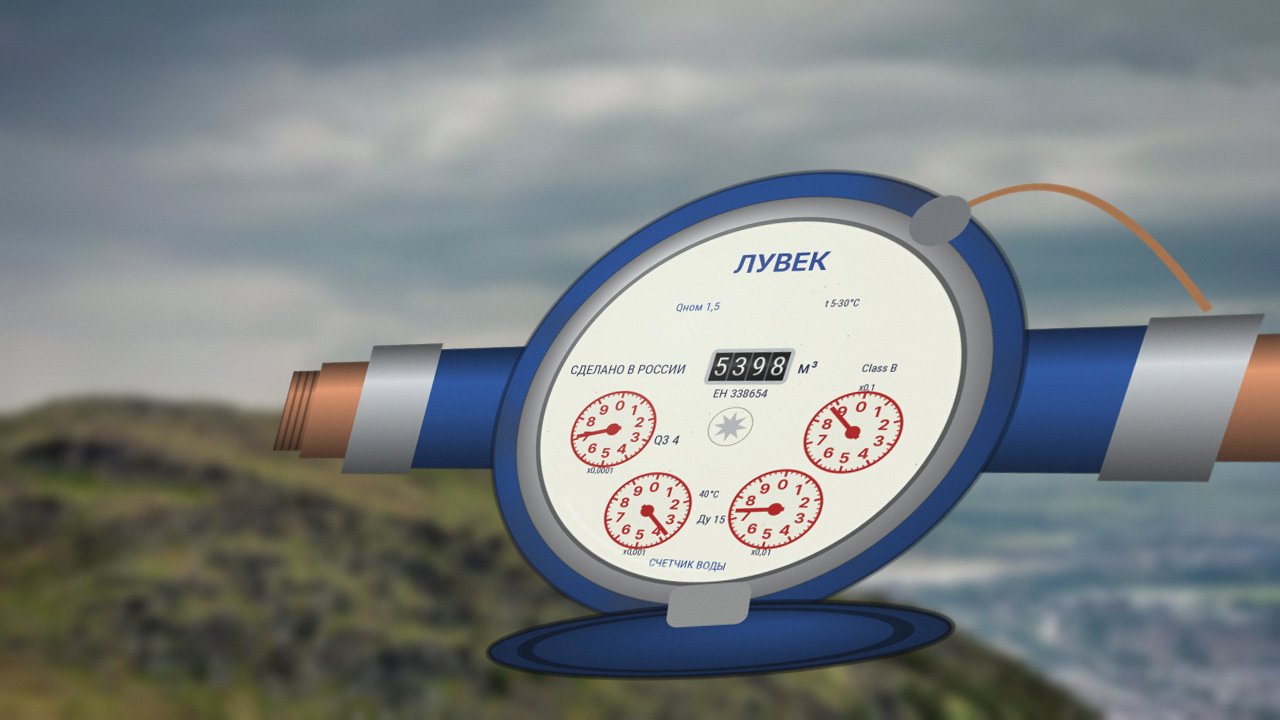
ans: m³ 5398.8737
